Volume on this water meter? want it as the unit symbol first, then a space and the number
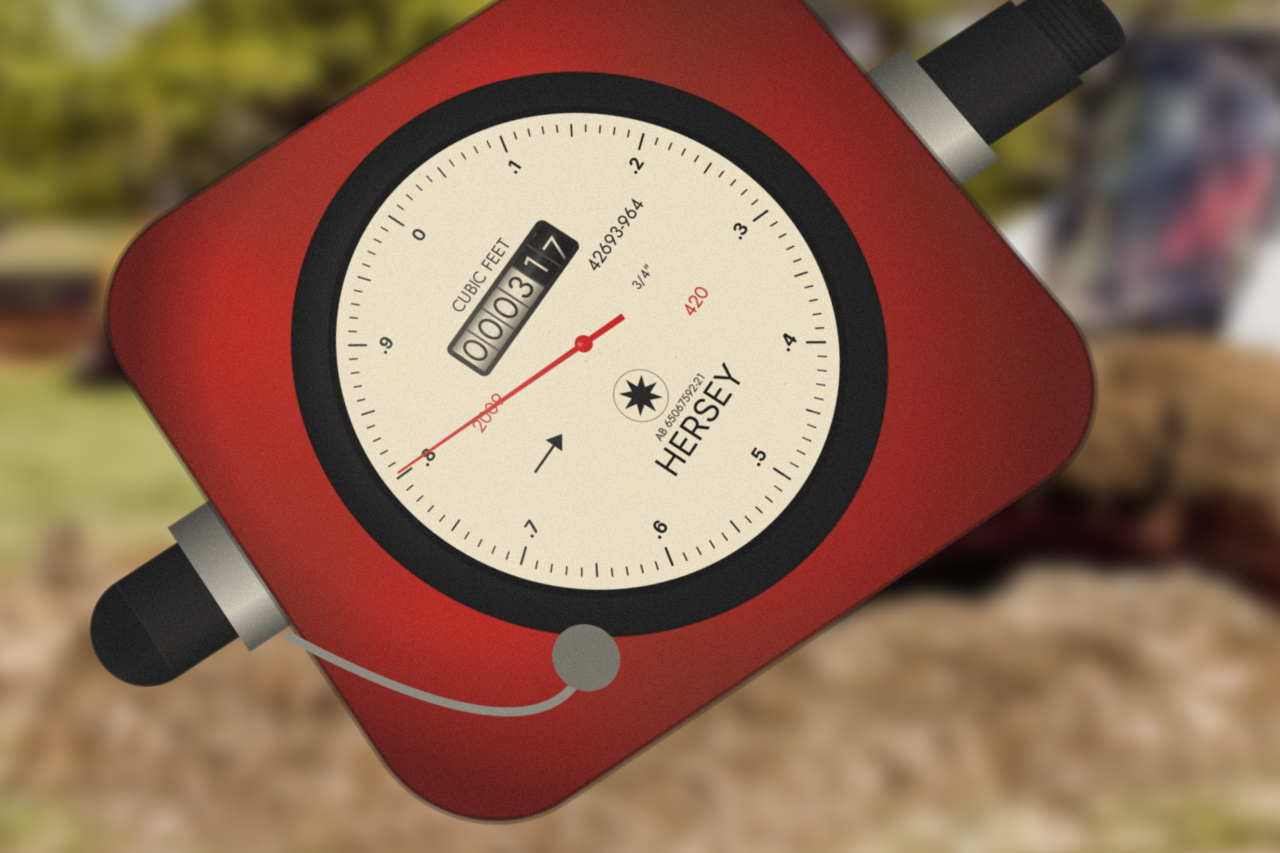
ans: ft³ 316.80
